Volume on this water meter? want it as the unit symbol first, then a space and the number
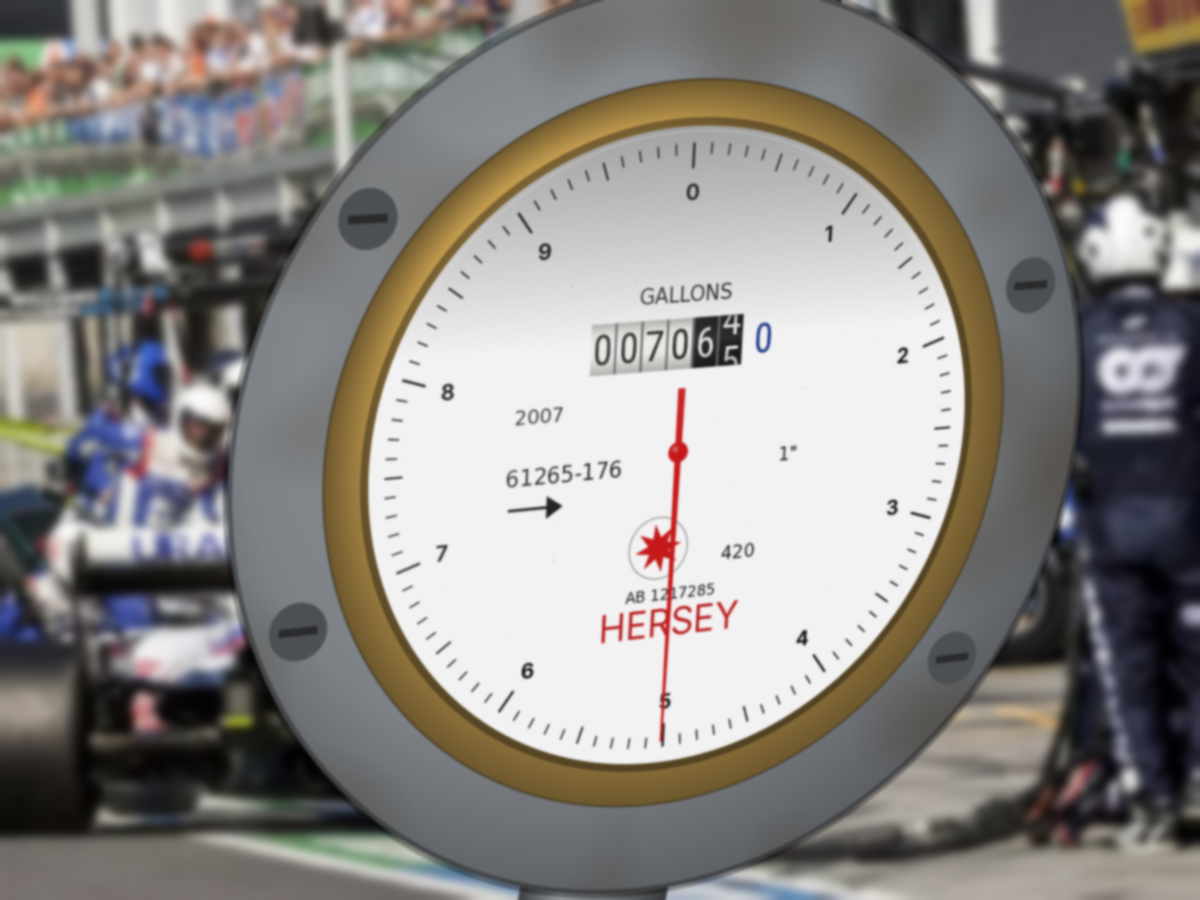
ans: gal 70645.0
